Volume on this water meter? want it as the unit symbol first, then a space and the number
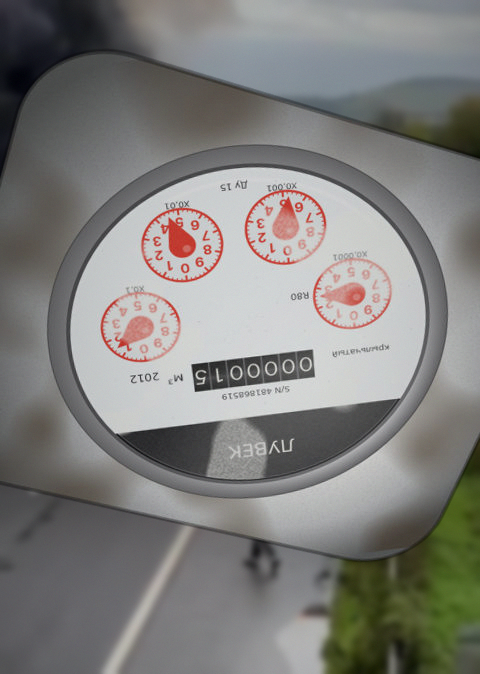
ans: m³ 15.1452
